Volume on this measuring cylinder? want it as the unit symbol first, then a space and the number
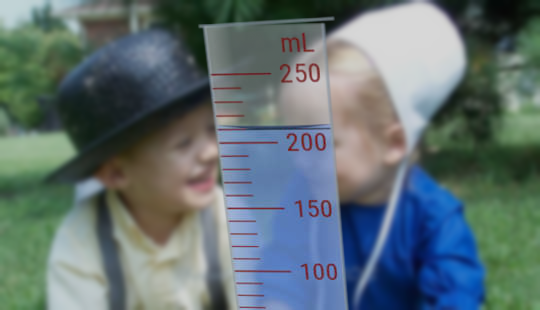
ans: mL 210
